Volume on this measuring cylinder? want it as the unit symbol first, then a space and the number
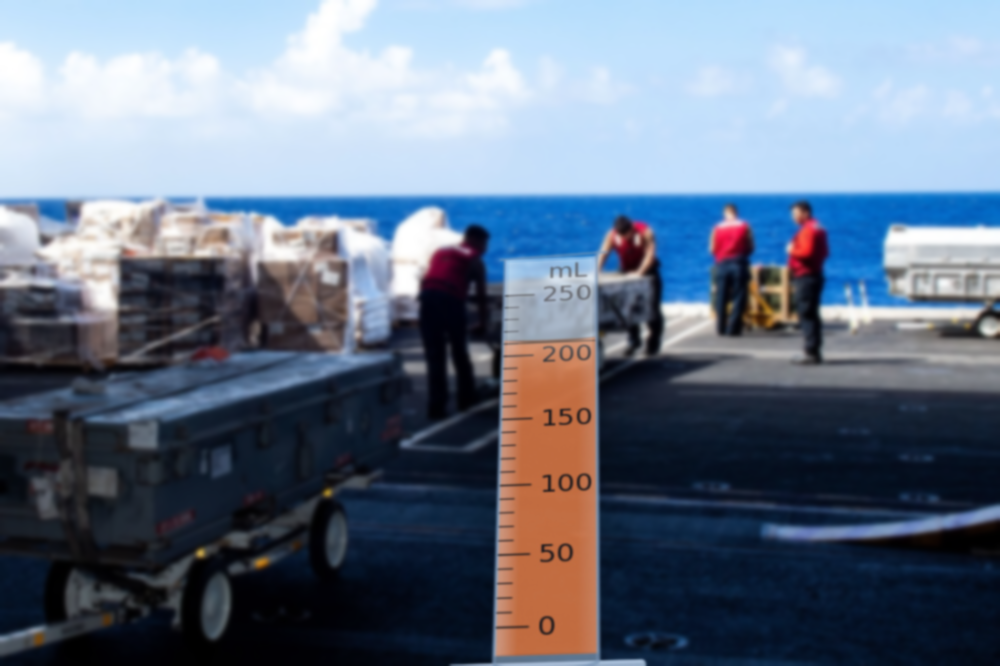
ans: mL 210
